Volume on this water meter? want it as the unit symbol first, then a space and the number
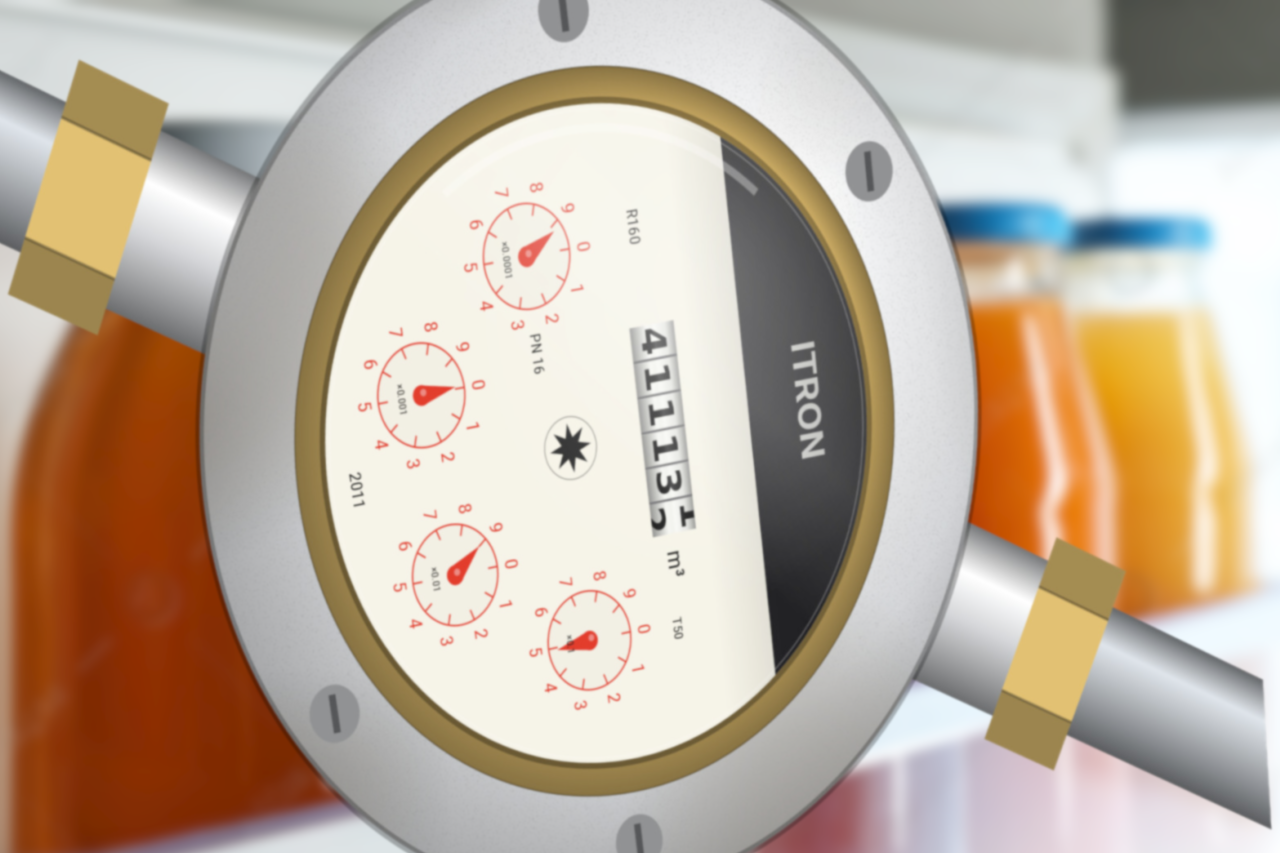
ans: m³ 411131.4899
